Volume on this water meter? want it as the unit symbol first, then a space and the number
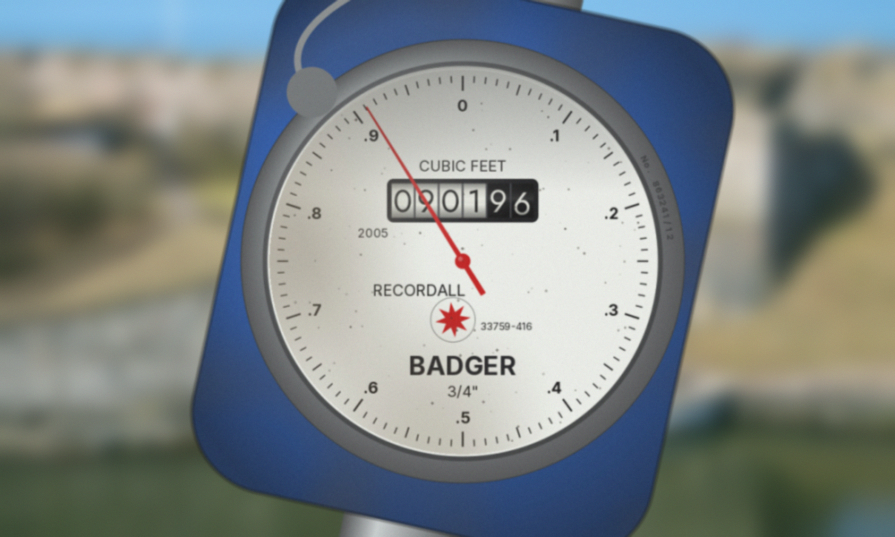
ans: ft³ 90195.91
